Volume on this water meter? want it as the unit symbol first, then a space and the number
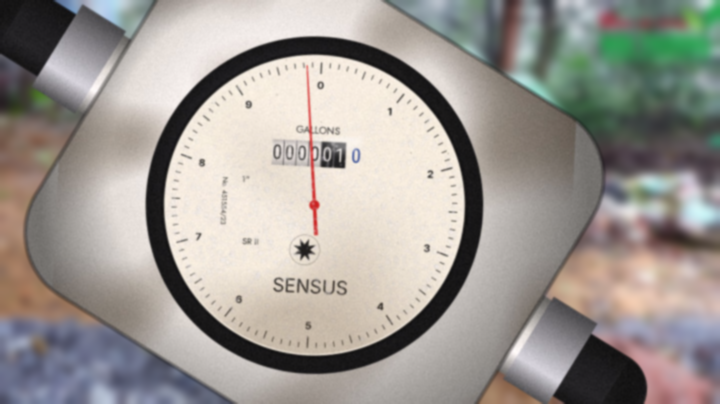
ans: gal 9.8
